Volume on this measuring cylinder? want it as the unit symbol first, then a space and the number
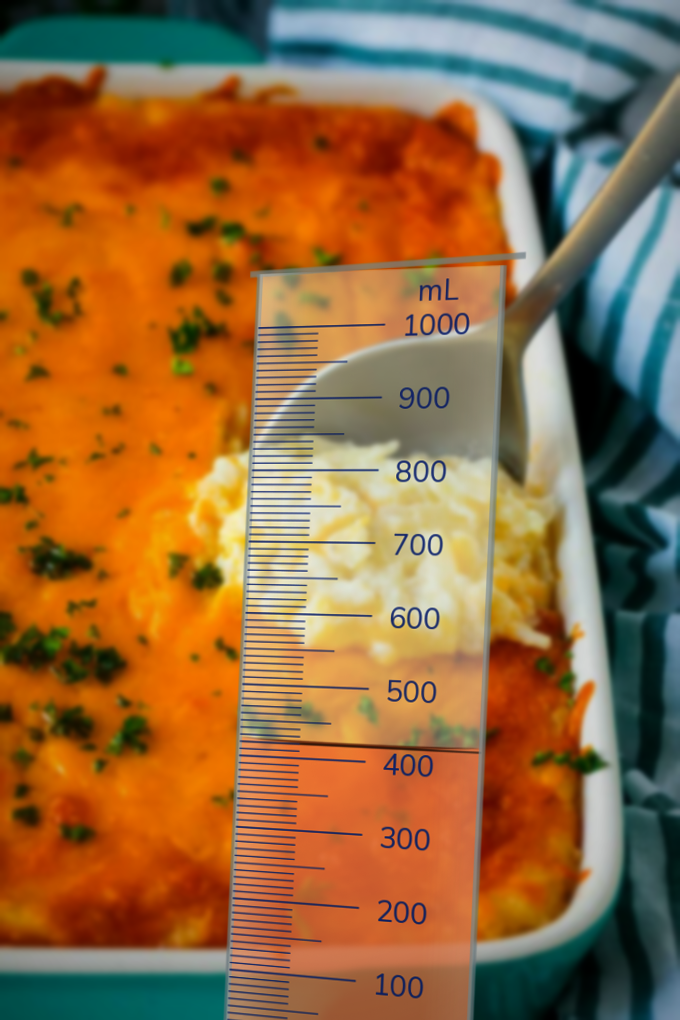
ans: mL 420
